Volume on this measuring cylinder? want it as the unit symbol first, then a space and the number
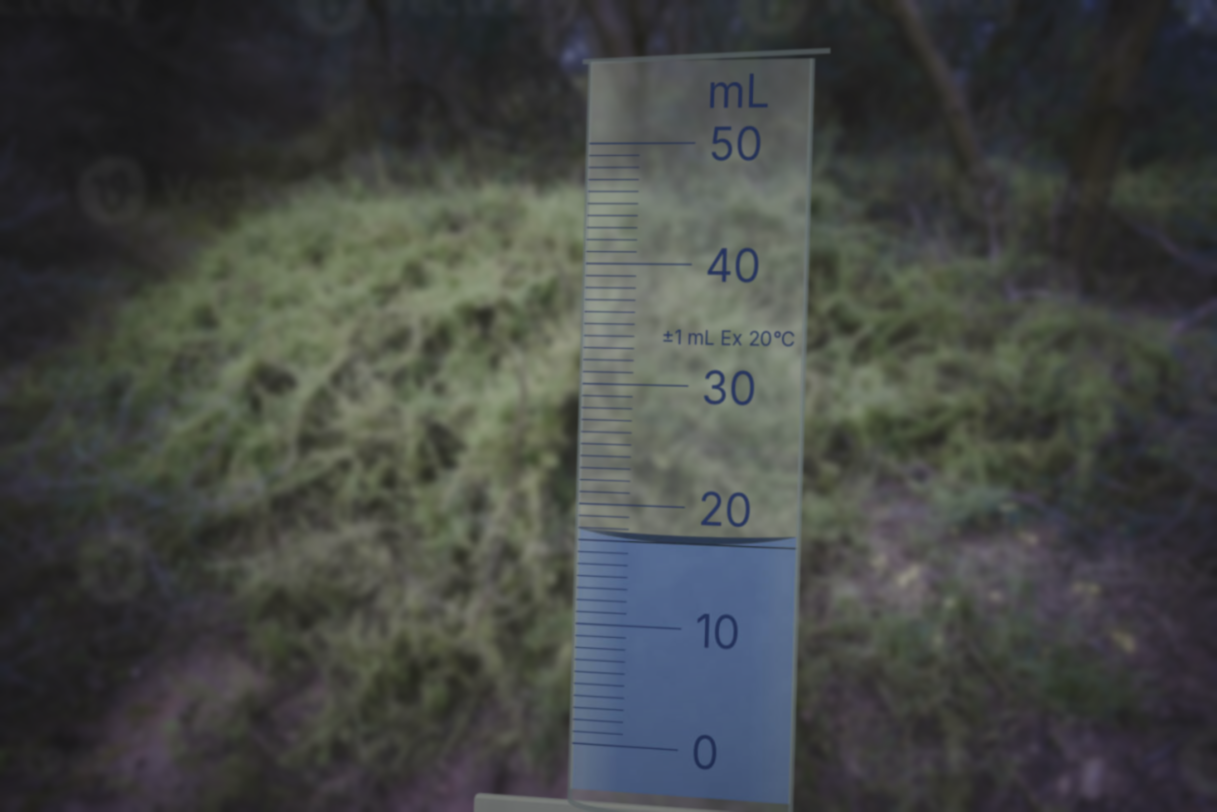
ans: mL 17
